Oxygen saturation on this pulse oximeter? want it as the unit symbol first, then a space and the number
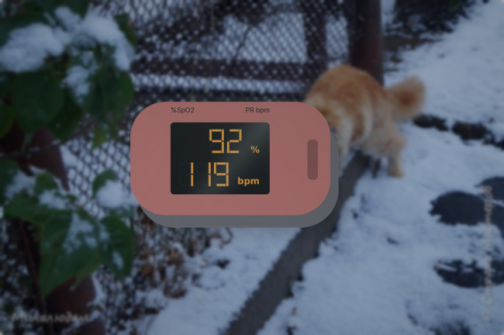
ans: % 92
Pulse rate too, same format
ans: bpm 119
